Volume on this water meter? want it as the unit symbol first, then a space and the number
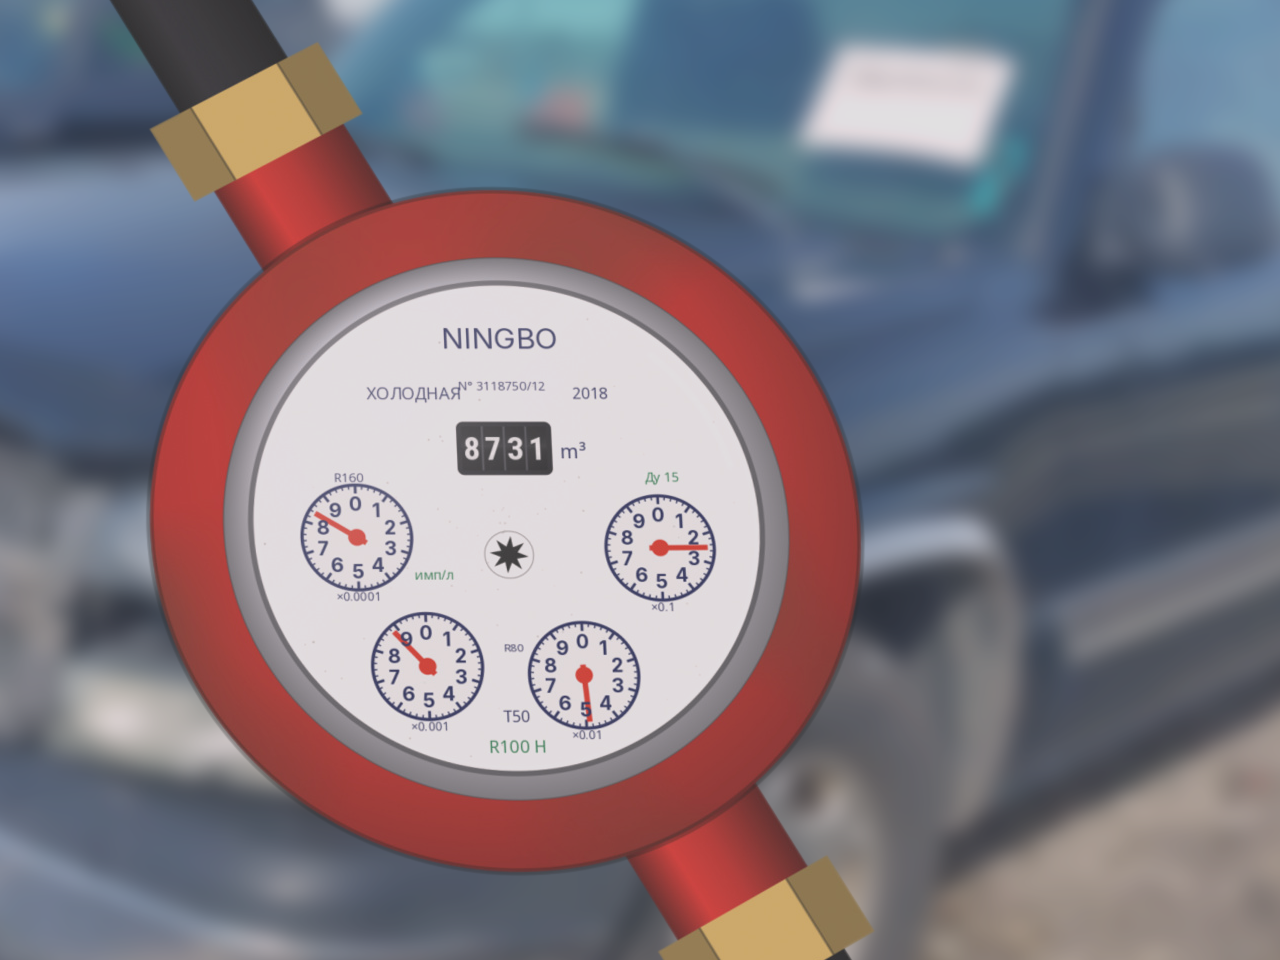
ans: m³ 8731.2488
